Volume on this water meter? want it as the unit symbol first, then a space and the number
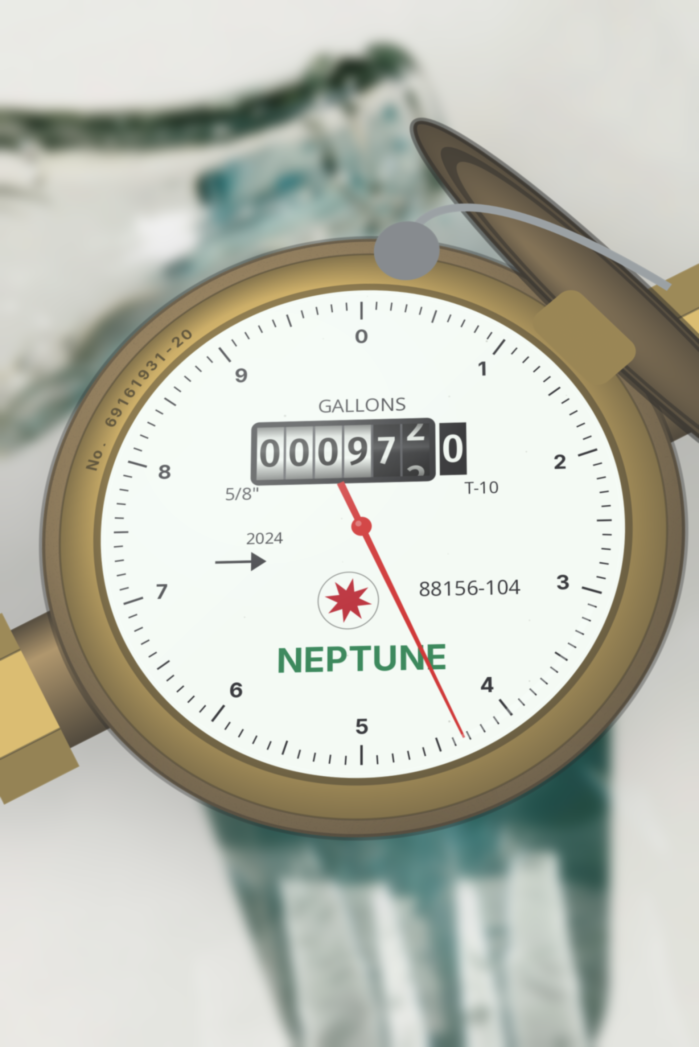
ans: gal 9724.3
